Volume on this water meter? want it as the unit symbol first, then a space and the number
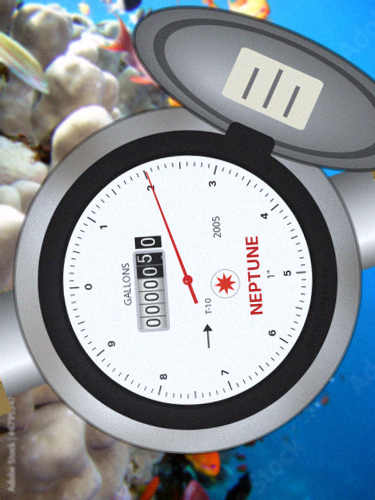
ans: gal 52.0
